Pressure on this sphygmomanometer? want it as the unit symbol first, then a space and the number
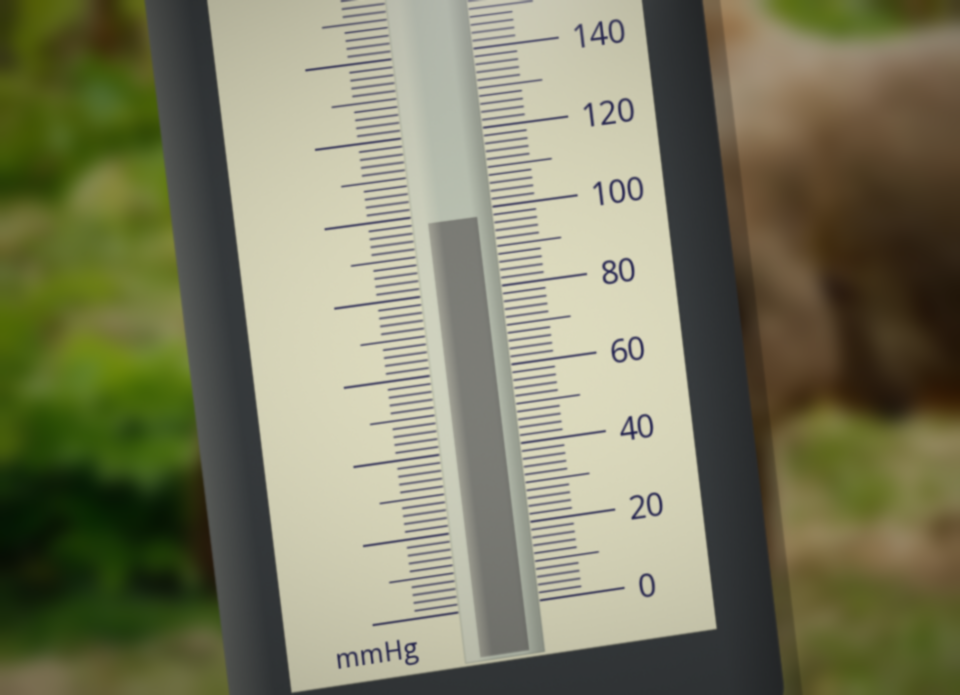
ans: mmHg 98
